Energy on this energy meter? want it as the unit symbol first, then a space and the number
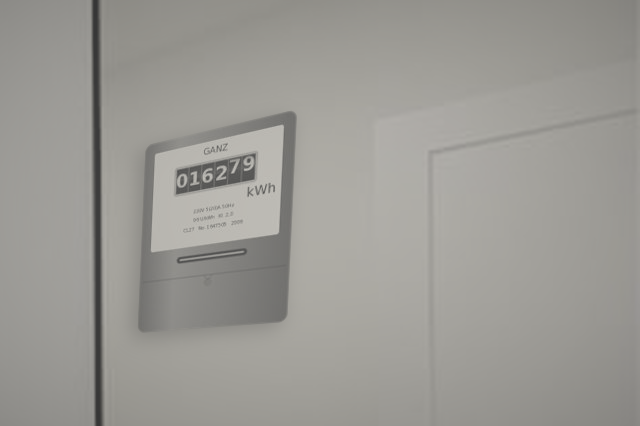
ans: kWh 16279
